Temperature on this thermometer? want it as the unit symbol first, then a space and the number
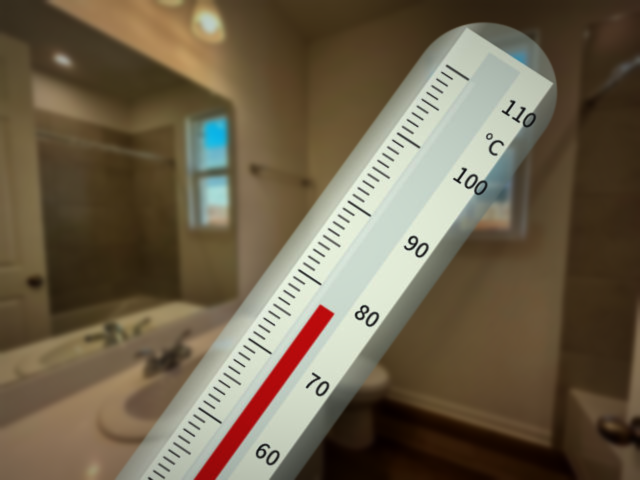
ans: °C 78
